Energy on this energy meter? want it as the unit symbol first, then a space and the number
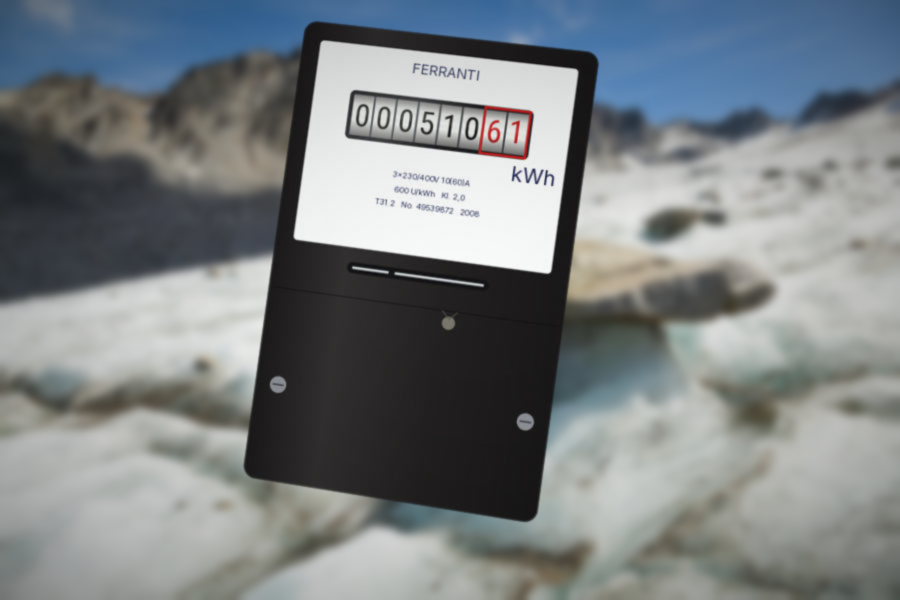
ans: kWh 510.61
